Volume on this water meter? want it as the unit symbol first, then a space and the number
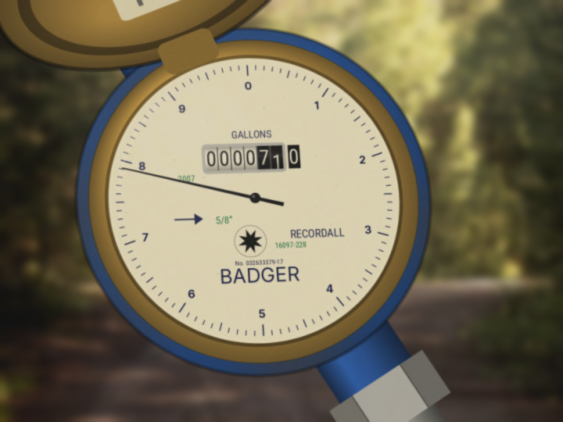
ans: gal 707.9
